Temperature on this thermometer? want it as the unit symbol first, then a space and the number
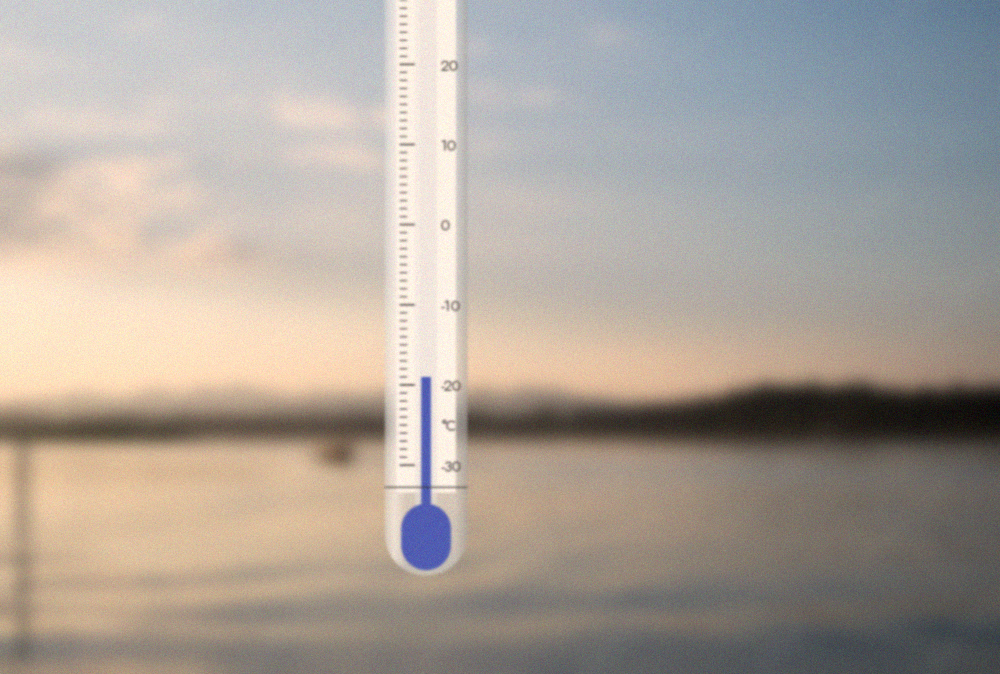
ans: °C -19
